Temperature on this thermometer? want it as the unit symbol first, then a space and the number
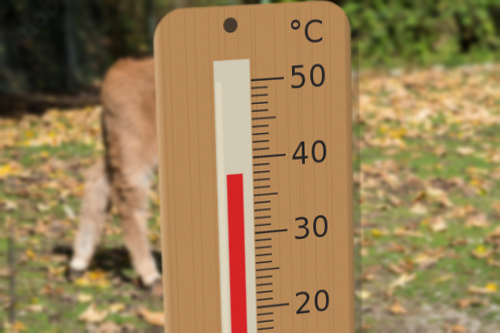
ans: °C 38
